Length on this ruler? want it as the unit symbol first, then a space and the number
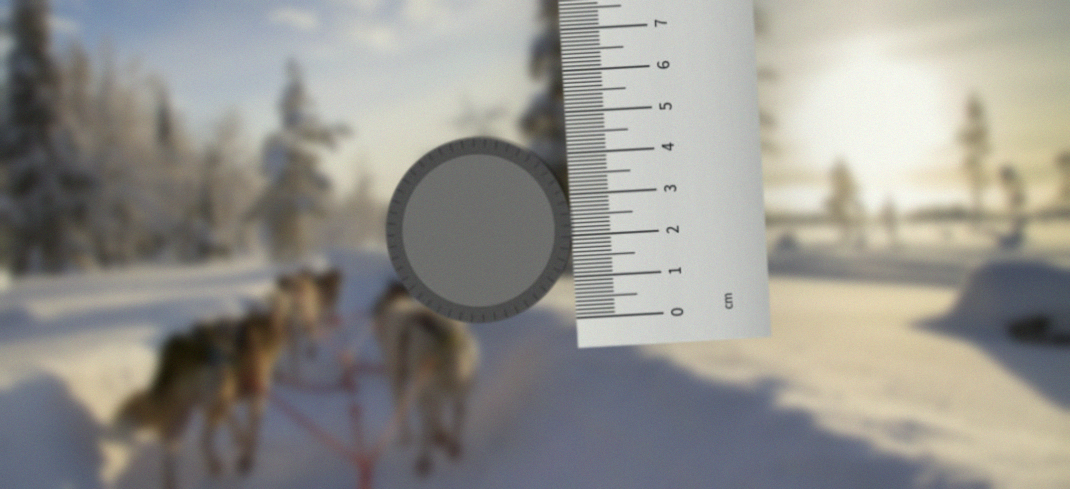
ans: cm 4.5
